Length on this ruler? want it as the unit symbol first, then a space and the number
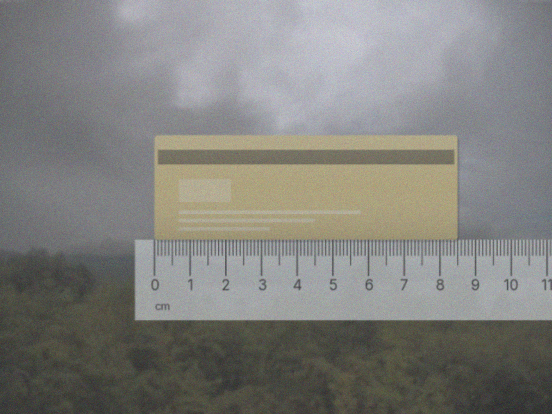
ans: cm 8.5
